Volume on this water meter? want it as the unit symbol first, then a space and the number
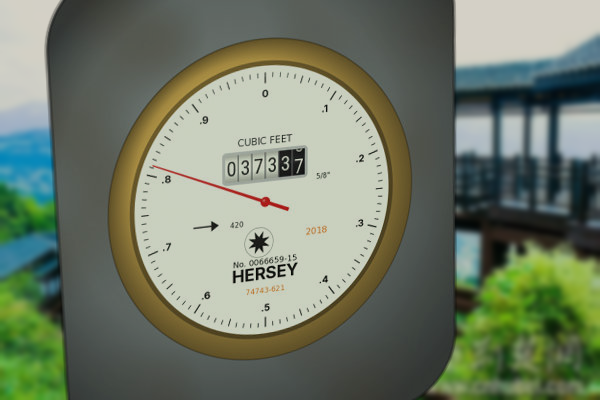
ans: ft³ 37336.81
